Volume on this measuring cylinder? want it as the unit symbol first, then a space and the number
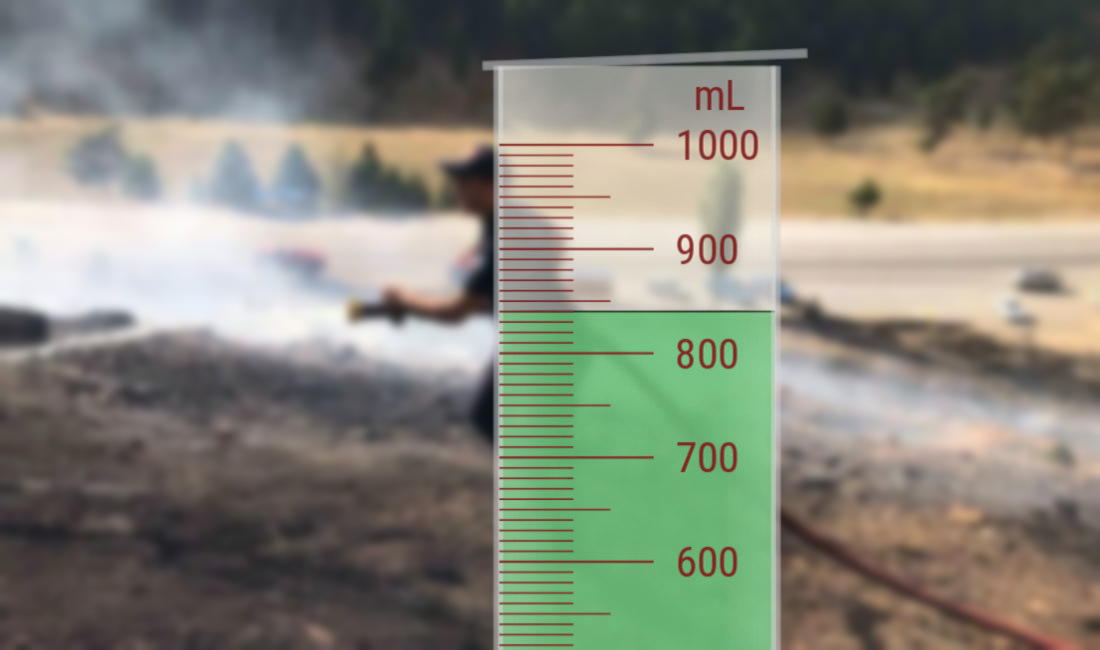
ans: mL 840
